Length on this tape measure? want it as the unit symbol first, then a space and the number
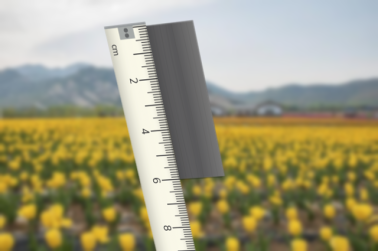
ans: cm 6
